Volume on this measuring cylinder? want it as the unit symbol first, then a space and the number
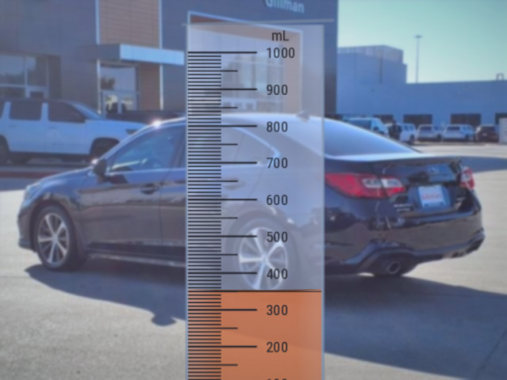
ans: mL 350
